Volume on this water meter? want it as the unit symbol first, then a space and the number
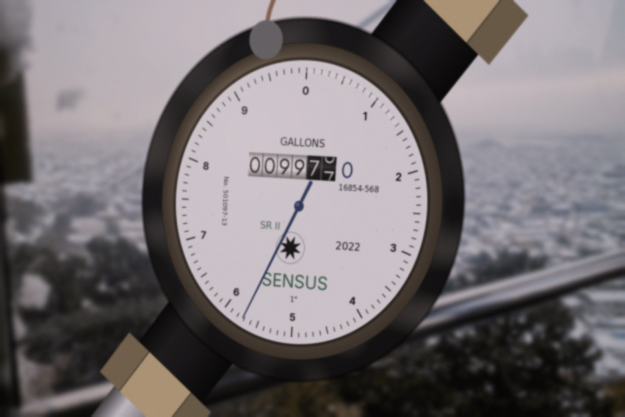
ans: gal 99765.7
